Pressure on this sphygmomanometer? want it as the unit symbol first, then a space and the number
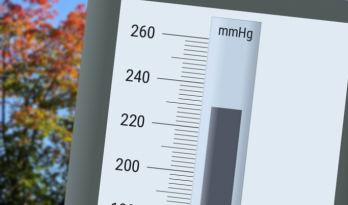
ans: mmHg 230
